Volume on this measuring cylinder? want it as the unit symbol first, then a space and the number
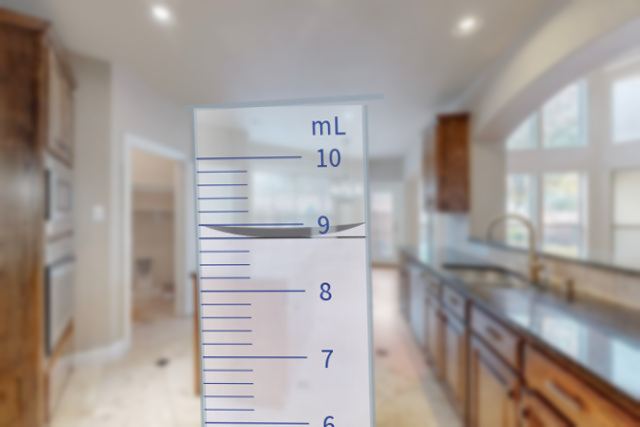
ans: mL 8.8
